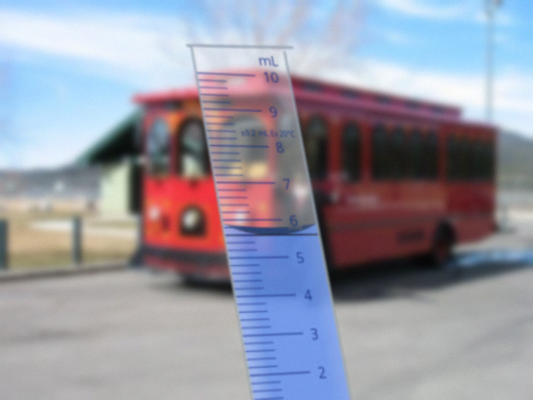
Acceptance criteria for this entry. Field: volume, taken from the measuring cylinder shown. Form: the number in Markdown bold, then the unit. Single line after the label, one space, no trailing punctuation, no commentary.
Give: **5.6** mL
